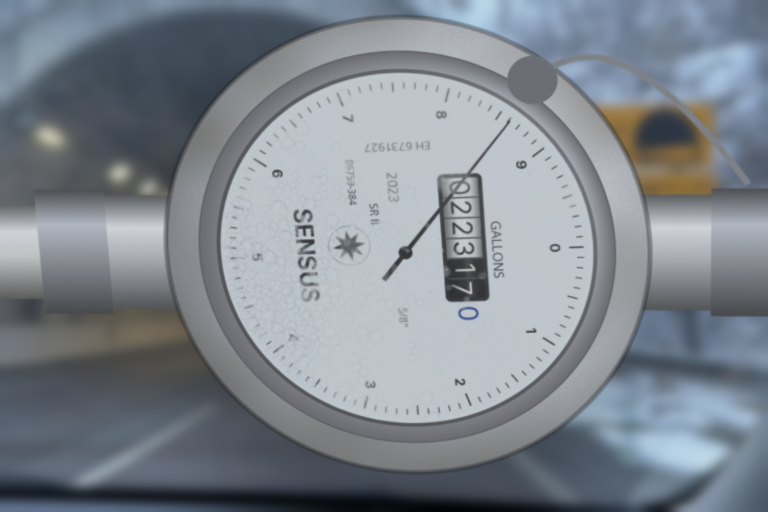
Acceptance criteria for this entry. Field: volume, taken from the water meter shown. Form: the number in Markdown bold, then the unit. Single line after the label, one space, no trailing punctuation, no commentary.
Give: **223168.6** gal
